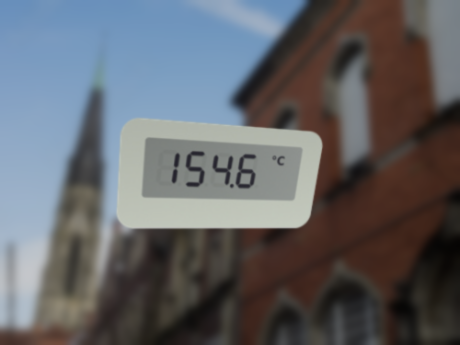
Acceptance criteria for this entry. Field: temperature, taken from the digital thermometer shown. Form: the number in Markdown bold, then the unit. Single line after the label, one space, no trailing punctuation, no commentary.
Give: **154.6** °C
